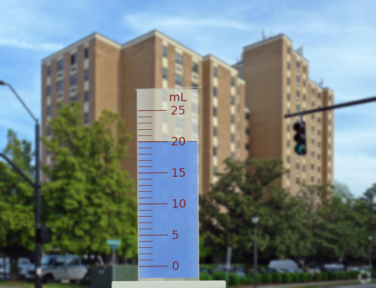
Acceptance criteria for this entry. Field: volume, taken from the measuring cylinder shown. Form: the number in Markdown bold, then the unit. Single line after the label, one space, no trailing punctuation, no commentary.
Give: **20** mL
